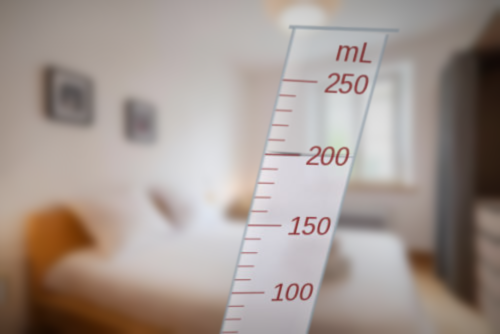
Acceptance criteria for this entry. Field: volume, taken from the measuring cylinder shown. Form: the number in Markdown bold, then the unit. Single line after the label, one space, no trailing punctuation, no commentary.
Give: **200** mL
